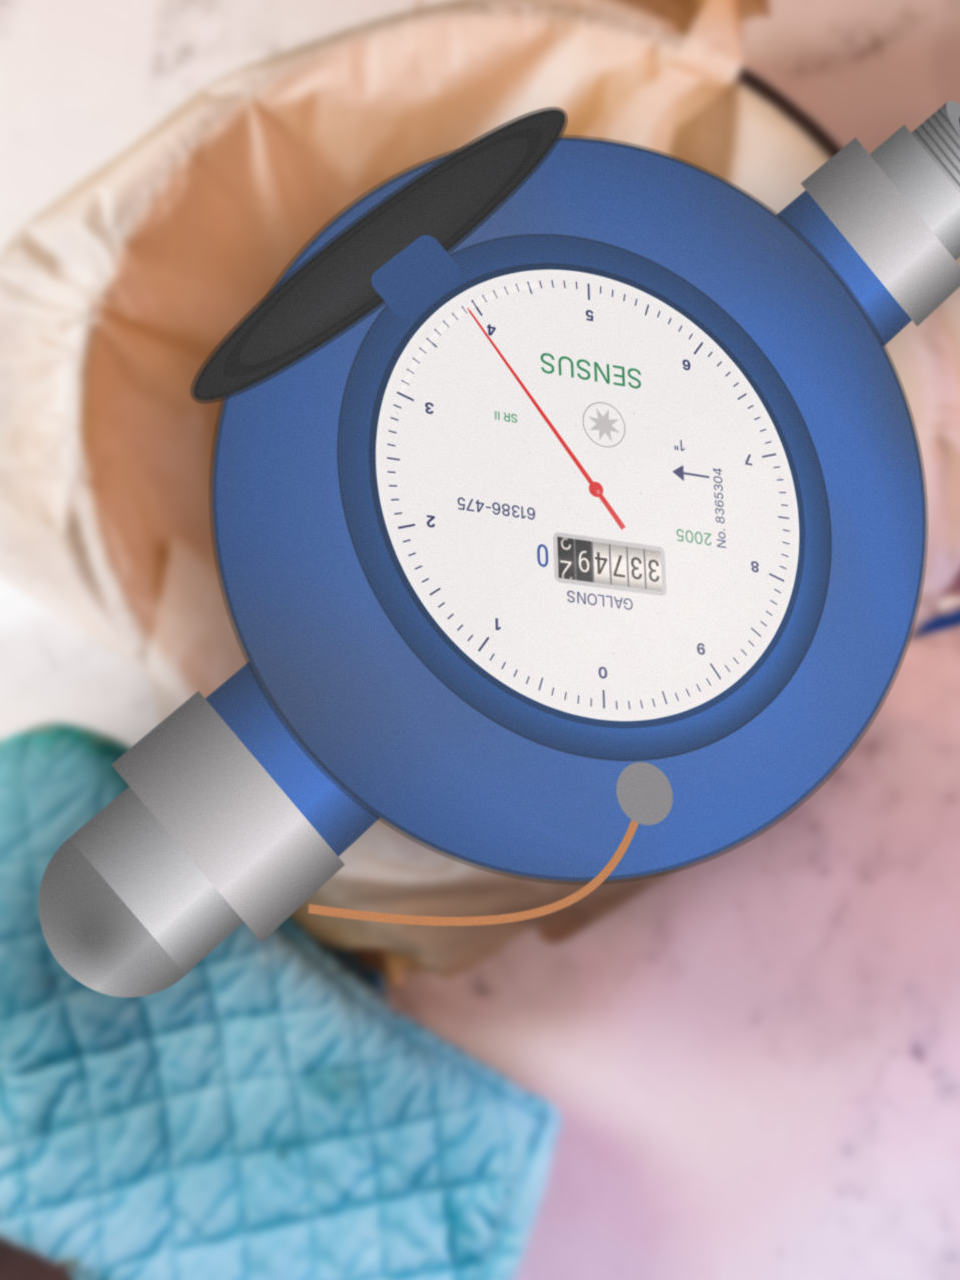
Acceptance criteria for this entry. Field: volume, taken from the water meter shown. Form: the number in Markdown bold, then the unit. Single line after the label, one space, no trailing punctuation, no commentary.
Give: **3374923.9** gal
